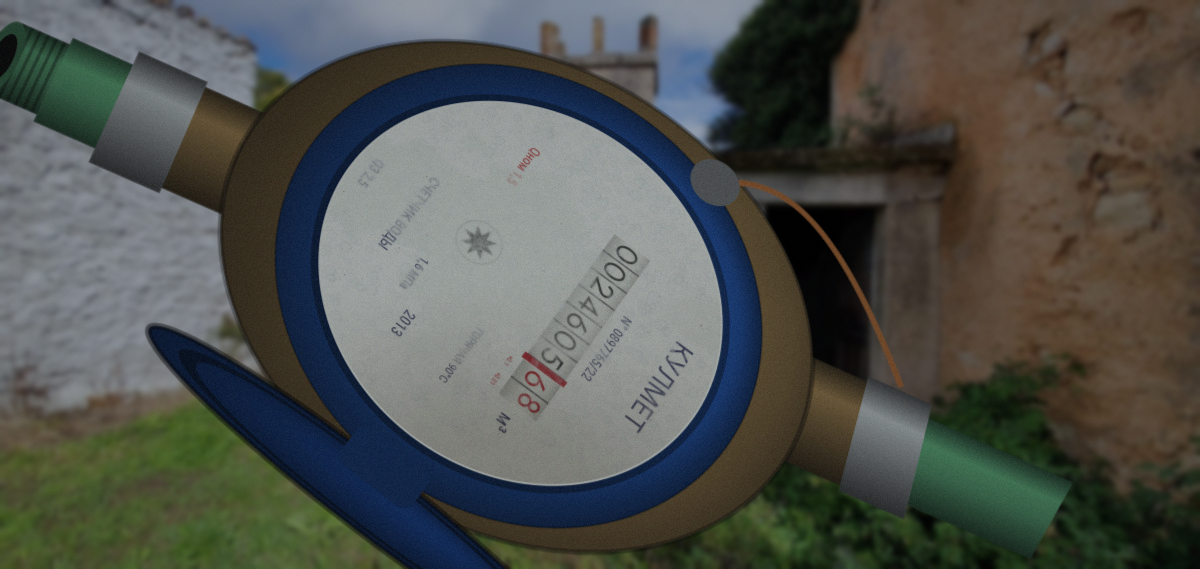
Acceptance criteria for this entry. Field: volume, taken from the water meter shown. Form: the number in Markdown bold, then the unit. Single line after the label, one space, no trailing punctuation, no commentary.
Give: **24605.68** m³
